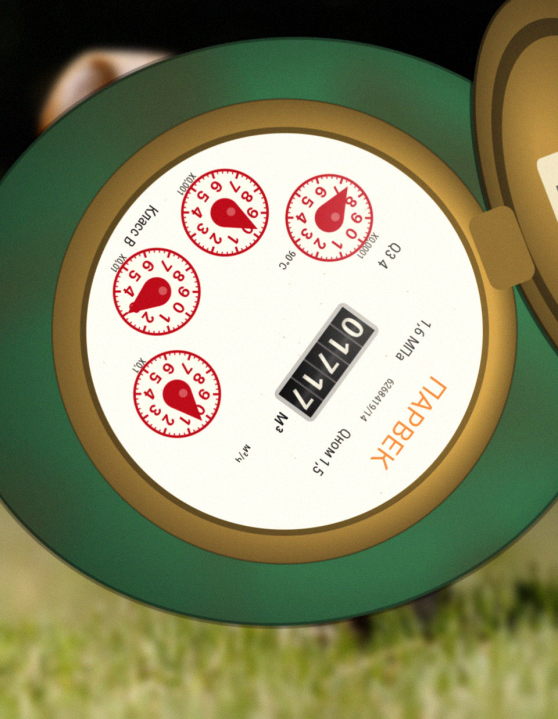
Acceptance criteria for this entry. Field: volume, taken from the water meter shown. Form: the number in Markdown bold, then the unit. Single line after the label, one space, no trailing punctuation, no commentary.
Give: **1717.0297** m³
